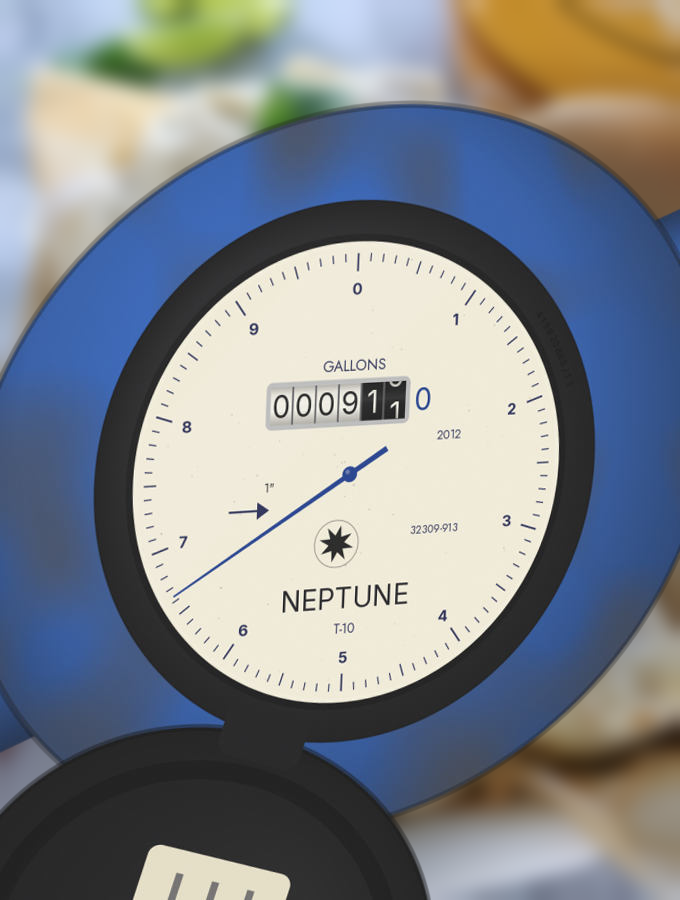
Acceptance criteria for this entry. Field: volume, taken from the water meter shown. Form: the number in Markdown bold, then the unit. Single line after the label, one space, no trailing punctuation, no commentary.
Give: **9106.6** gal
